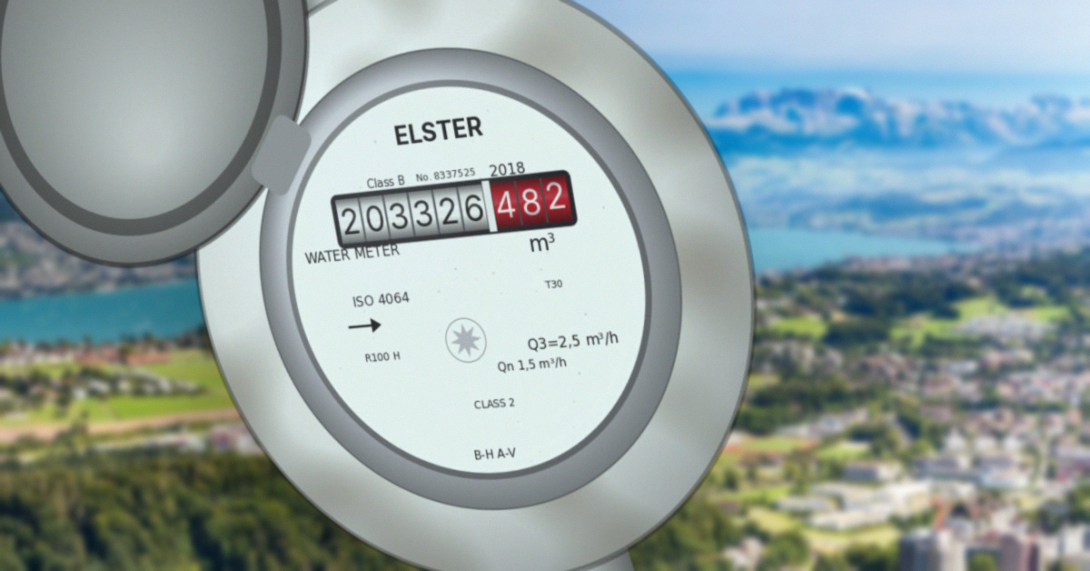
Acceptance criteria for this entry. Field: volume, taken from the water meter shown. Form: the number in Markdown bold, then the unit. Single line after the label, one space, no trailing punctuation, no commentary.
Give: **203326.482** m³
